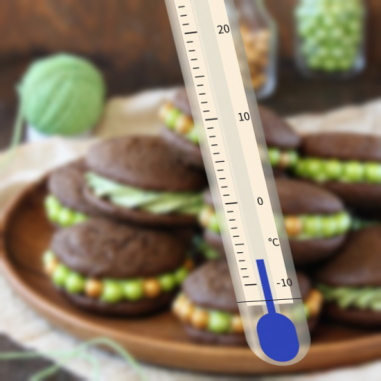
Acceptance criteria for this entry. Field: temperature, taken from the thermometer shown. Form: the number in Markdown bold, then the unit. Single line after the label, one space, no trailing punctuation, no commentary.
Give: **-7** °C
